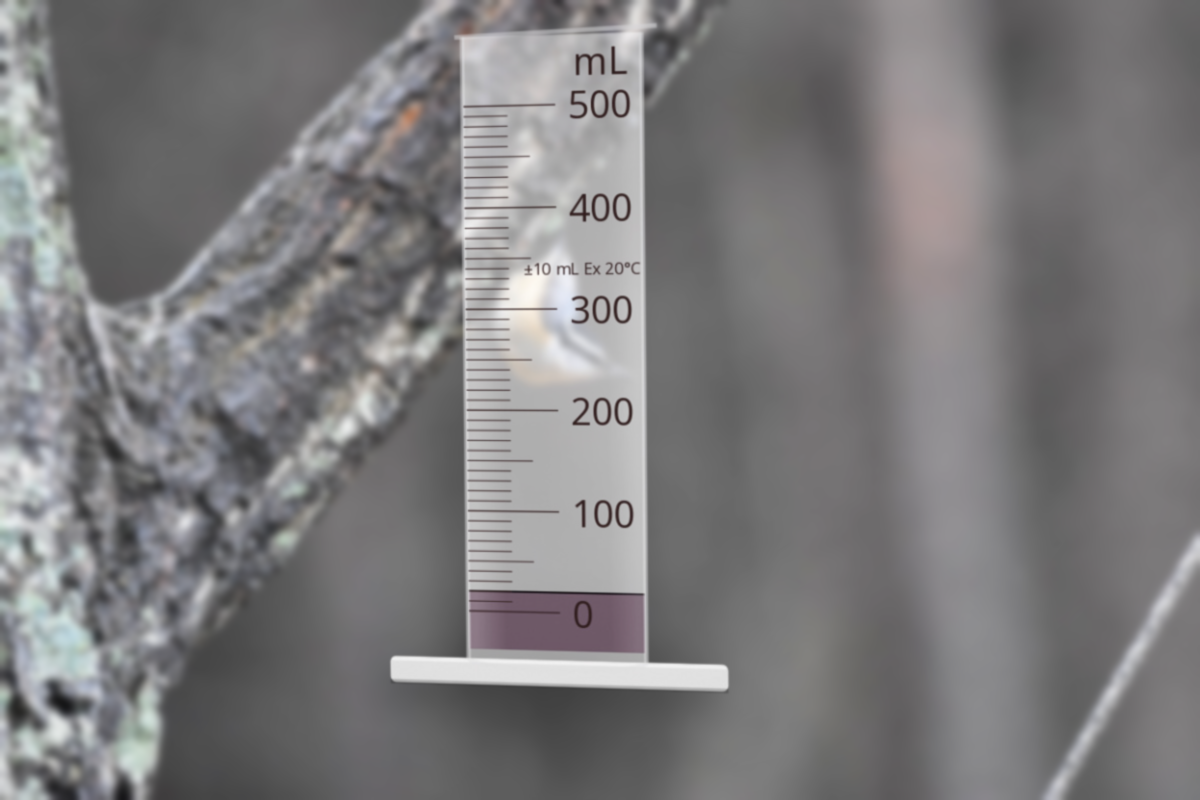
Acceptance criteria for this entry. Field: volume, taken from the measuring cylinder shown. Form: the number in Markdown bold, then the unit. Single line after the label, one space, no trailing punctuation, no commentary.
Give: **20** mL
